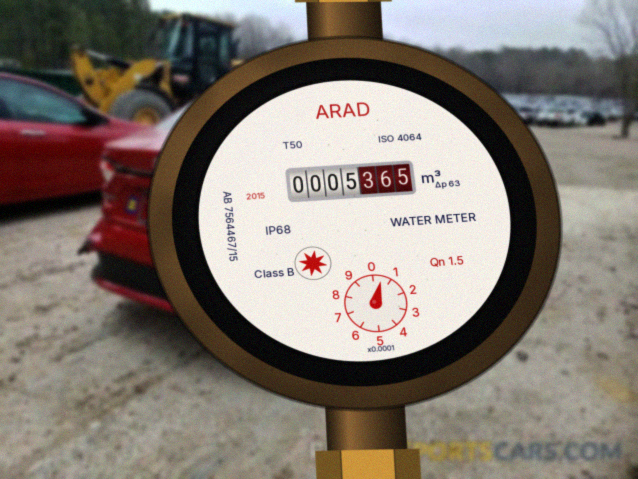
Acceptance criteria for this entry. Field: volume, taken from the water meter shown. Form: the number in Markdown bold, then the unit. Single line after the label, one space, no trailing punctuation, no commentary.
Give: **5.3650** m³
